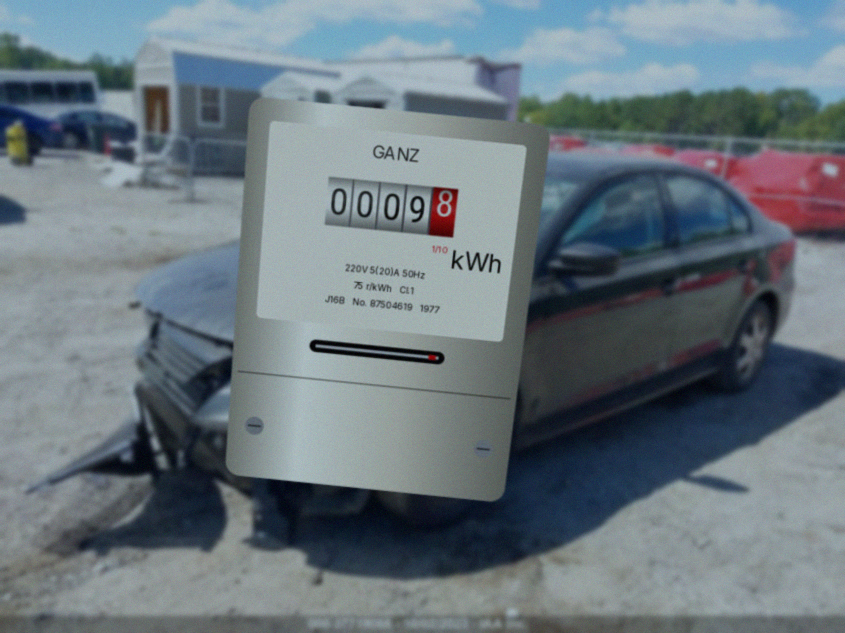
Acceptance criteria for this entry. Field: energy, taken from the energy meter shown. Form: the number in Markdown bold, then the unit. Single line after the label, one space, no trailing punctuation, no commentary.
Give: **9.8** kWh
